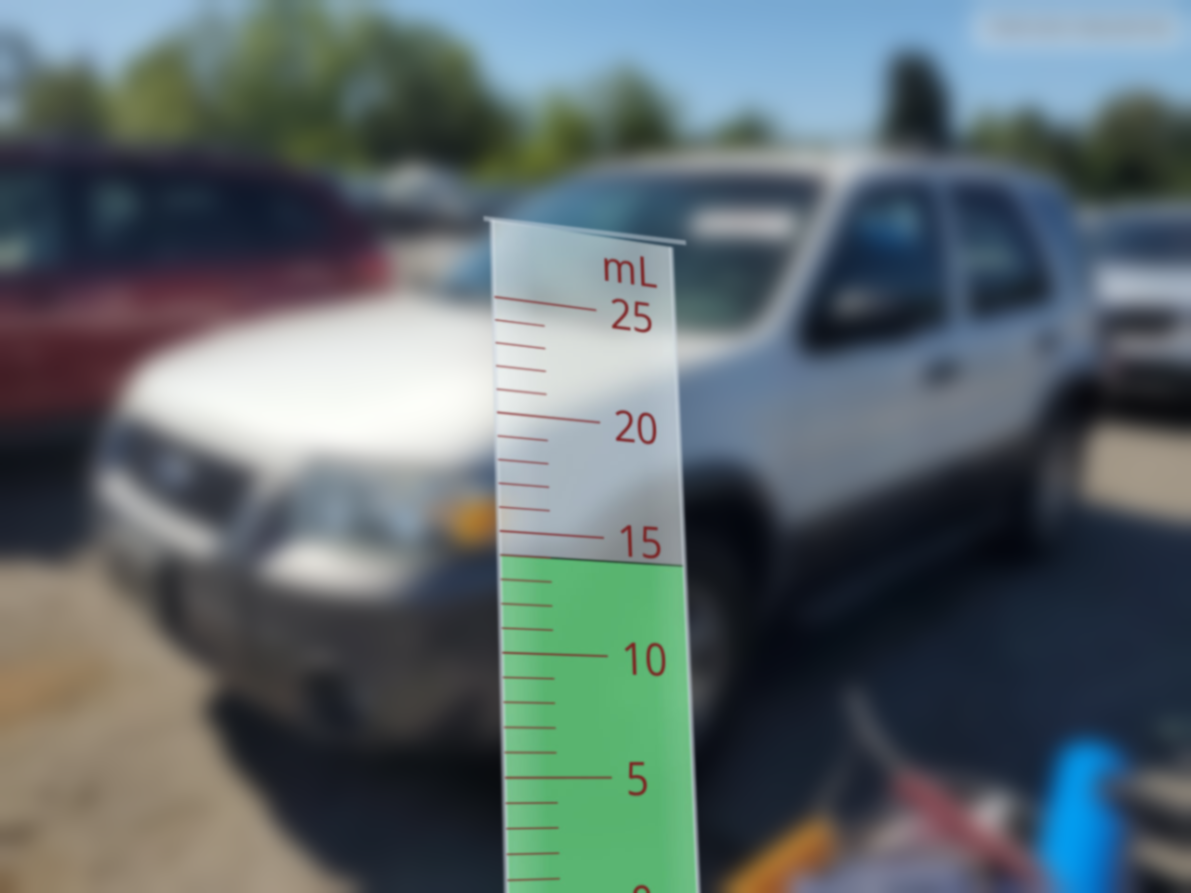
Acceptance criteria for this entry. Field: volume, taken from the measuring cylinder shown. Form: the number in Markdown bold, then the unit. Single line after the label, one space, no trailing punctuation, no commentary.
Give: **14** mL
